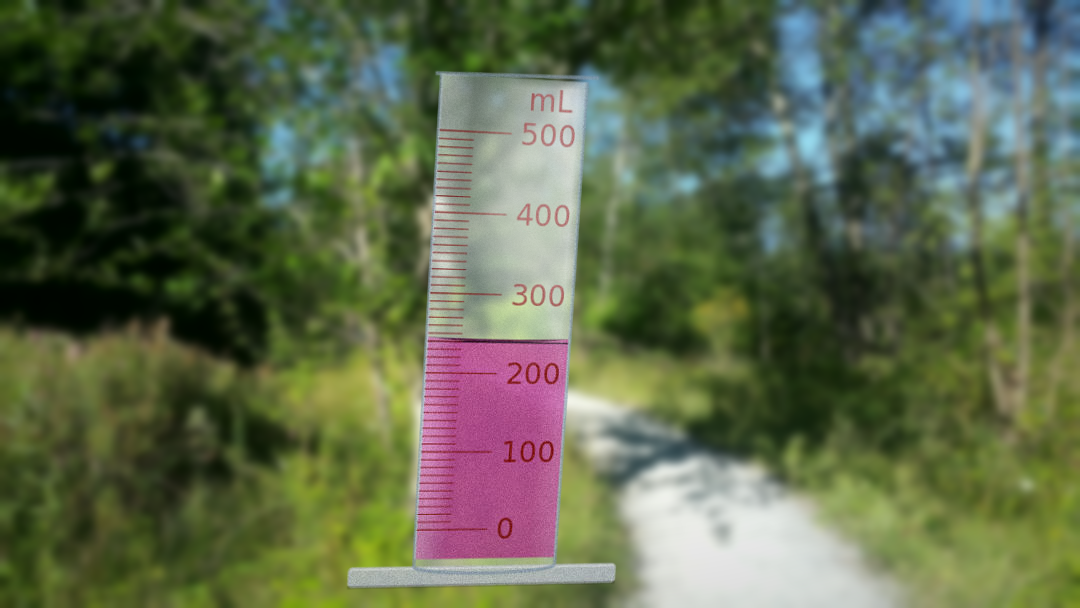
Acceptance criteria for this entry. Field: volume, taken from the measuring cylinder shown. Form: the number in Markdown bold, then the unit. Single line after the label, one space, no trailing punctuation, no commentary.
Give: **240** mL
